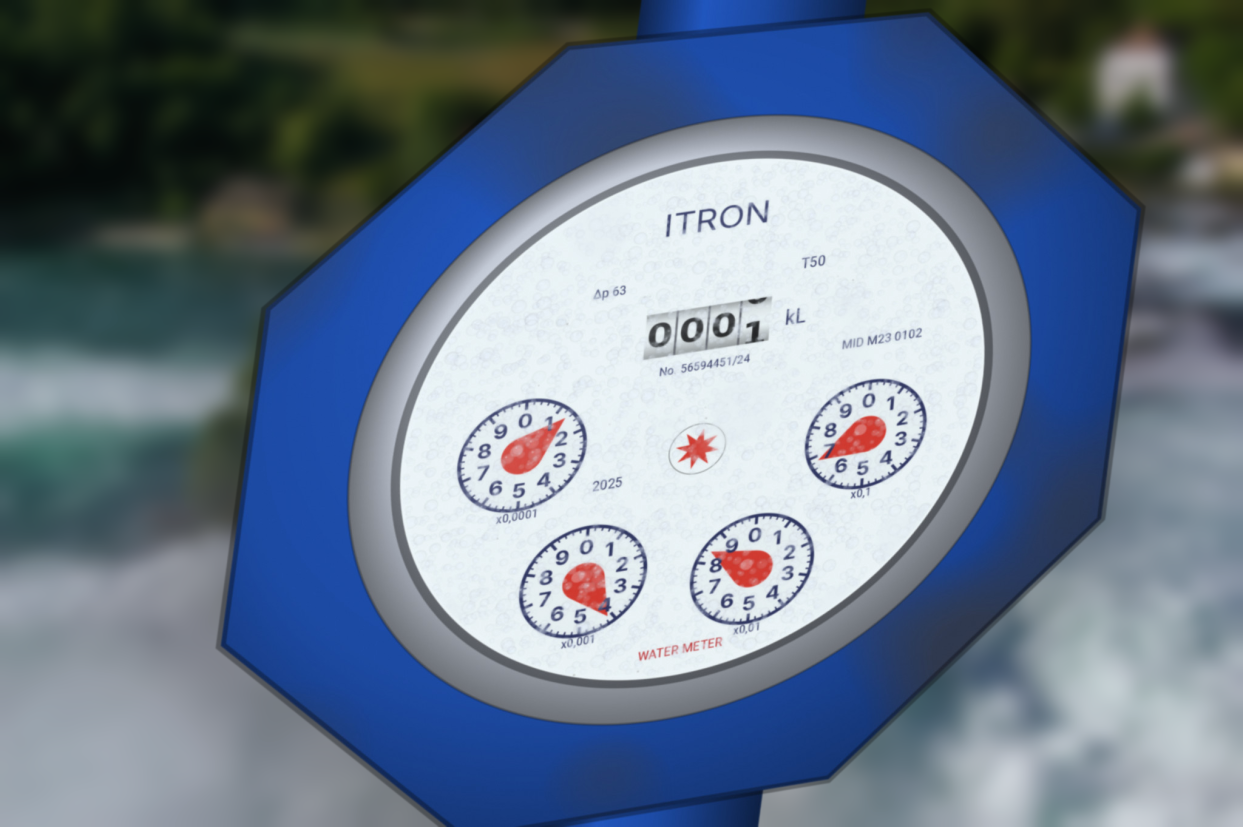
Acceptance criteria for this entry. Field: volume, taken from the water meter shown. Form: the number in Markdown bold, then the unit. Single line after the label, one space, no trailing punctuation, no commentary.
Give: **0.6841** kL
